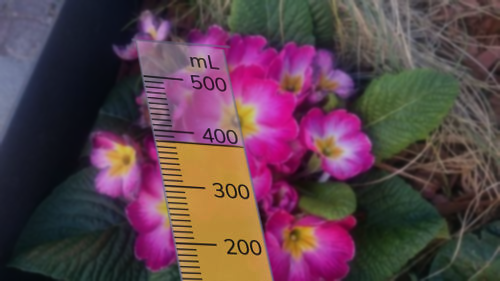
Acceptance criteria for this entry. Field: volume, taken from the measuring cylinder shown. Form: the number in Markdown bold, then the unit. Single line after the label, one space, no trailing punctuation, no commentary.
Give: **380** mL
